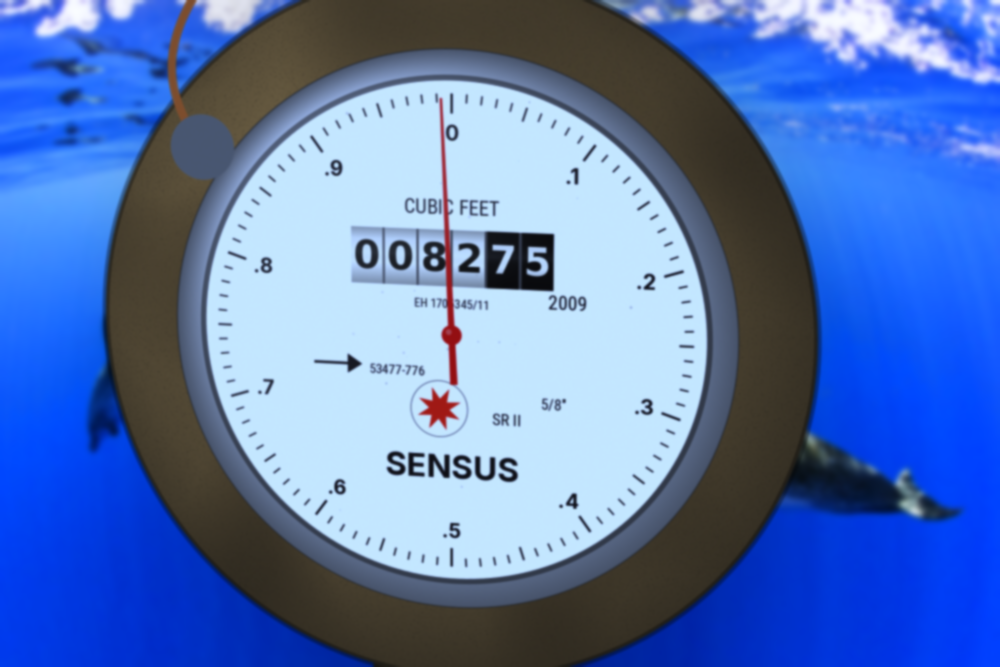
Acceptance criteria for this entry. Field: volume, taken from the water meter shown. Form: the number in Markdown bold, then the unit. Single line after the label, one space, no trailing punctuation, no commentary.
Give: **8274.99** ft³
